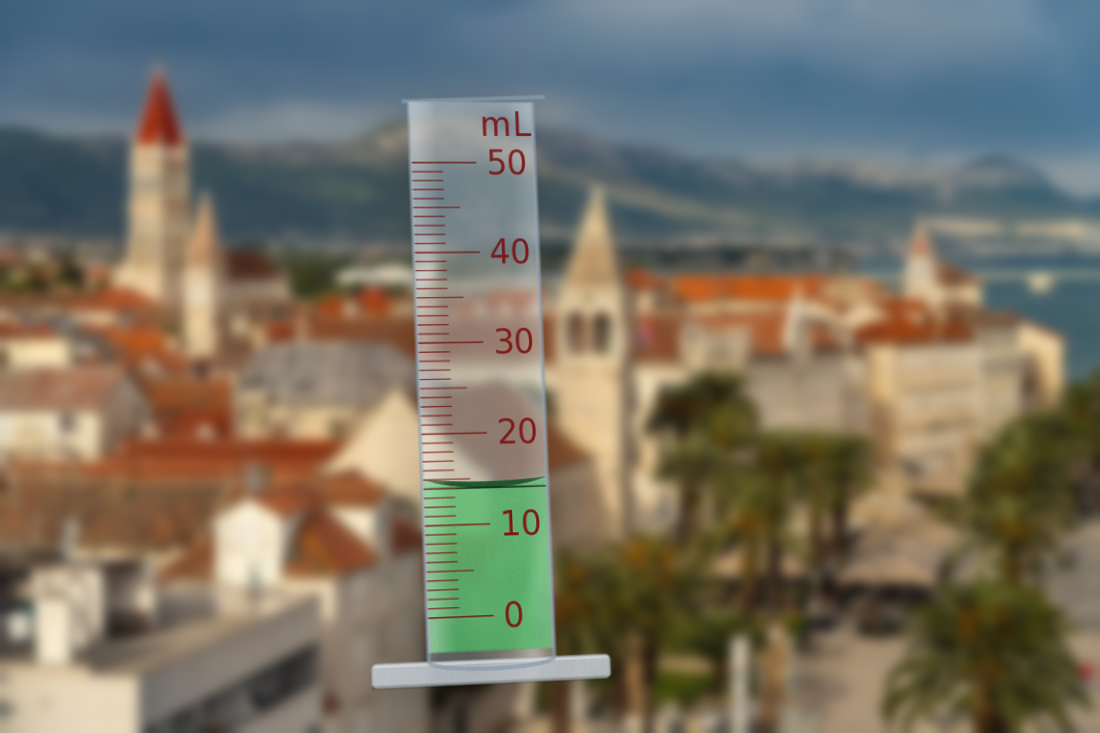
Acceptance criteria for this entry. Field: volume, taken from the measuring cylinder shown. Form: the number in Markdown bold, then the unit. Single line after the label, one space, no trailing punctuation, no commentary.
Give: **14** mL
